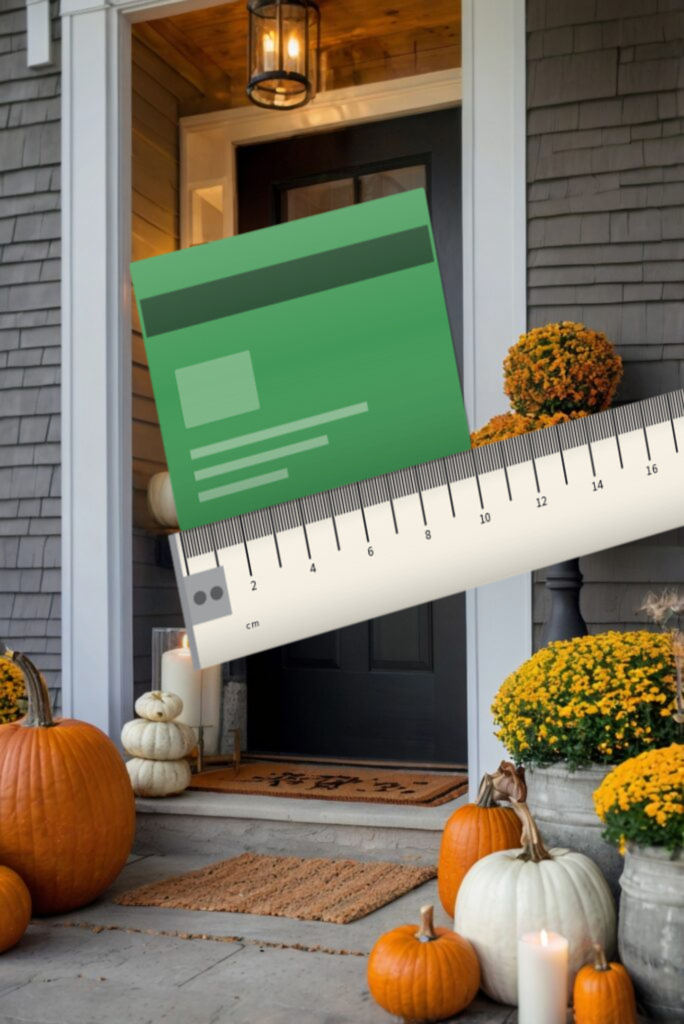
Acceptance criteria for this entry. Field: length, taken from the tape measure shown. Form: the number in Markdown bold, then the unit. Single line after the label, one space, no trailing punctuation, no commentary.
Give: **10** cm
